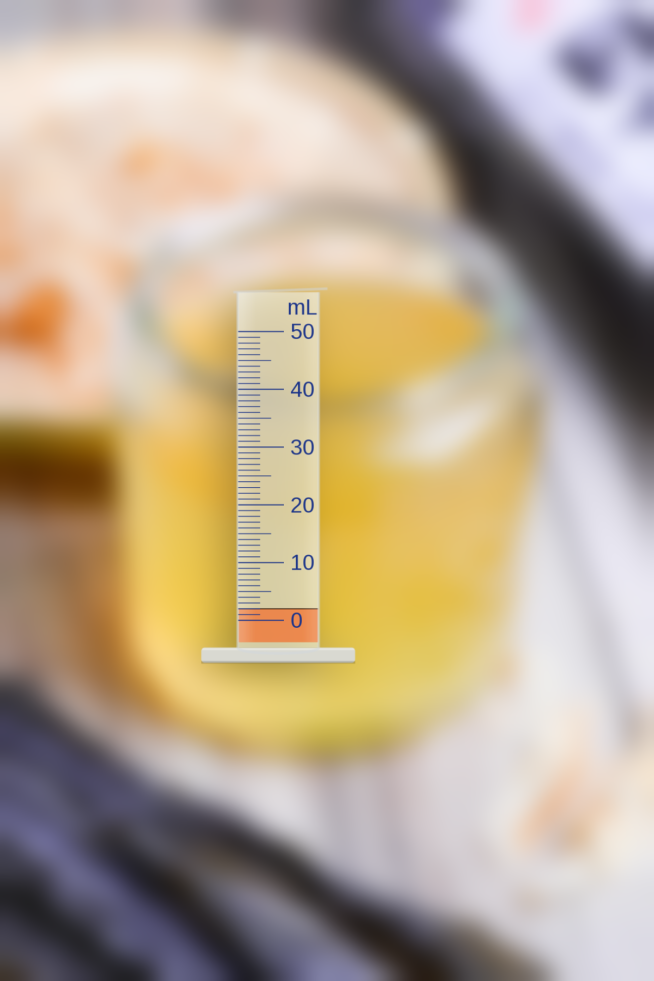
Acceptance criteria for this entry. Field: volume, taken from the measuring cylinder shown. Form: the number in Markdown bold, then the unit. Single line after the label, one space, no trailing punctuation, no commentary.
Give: **2** mL
